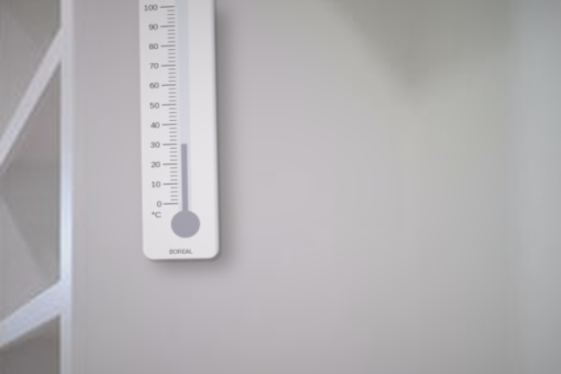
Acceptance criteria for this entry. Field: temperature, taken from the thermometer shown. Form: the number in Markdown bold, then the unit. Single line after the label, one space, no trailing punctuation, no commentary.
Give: **30** °C
